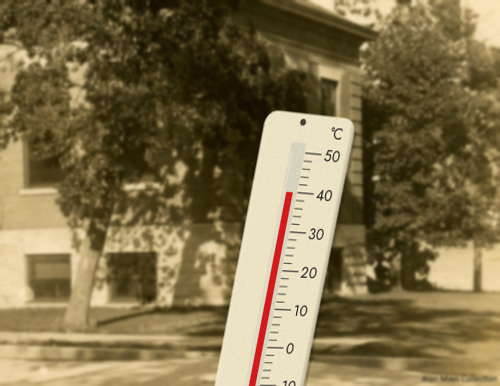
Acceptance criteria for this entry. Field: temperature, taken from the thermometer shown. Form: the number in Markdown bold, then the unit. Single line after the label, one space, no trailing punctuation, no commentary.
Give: **40** °C
